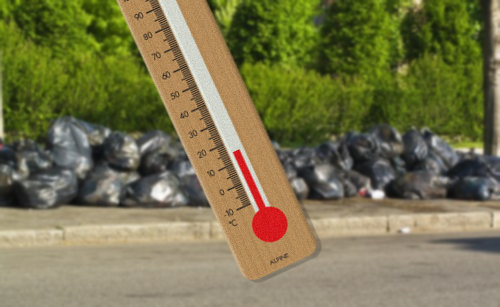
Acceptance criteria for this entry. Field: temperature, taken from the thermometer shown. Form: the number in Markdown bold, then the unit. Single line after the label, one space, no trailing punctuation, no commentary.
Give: **15** °C
